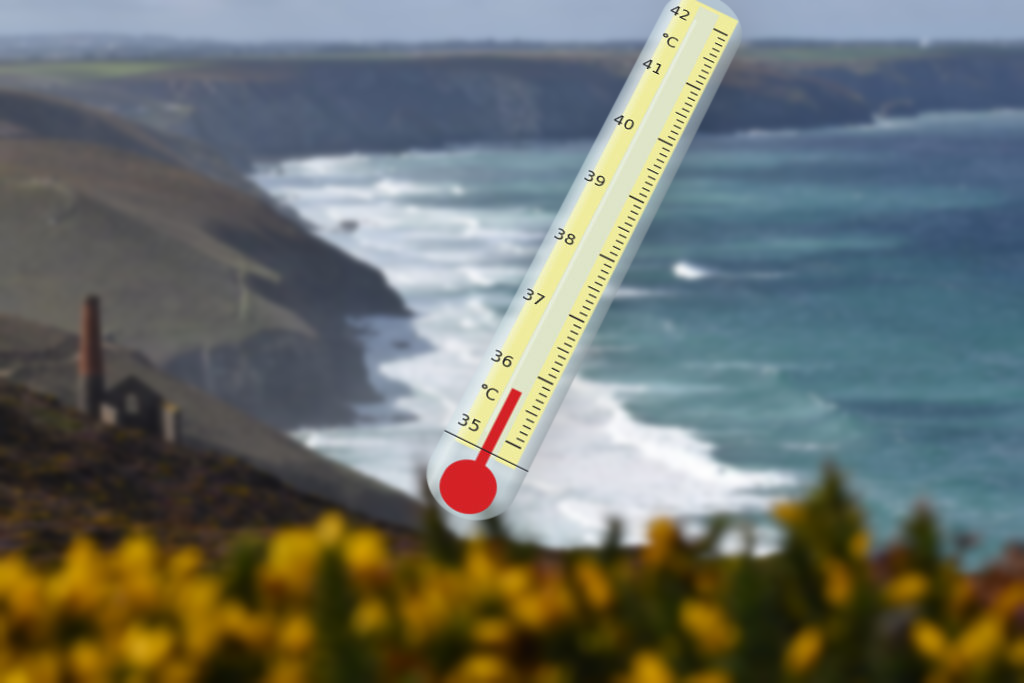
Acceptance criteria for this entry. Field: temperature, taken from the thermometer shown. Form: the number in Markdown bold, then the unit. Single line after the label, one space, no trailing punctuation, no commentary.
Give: **35.7** °C
